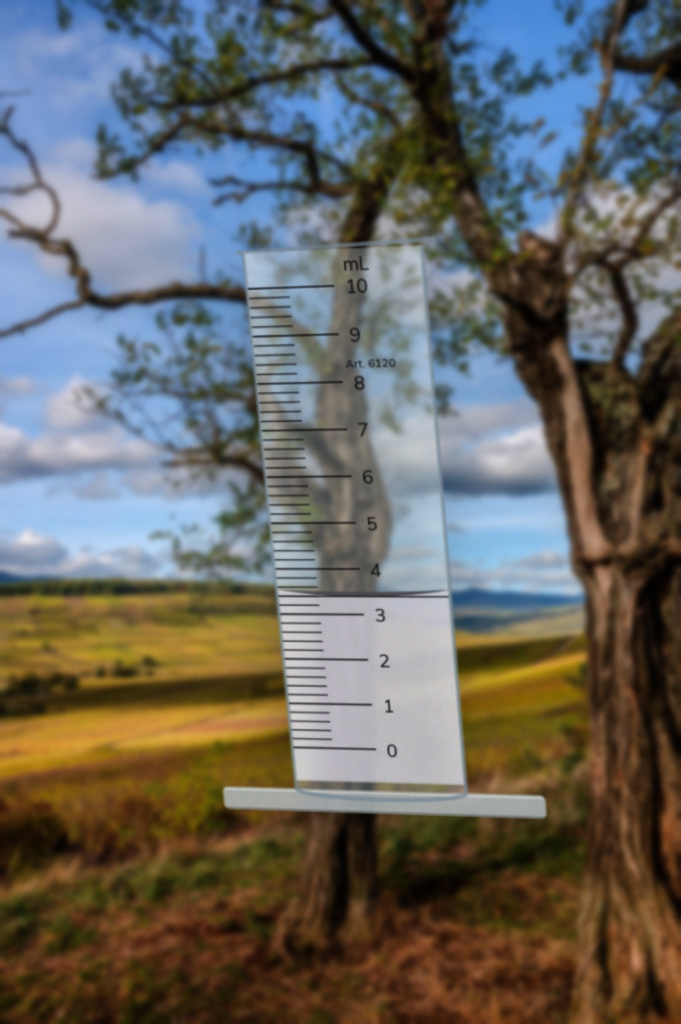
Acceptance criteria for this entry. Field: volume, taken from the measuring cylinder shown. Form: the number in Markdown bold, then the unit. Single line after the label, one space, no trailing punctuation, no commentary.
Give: **3.4** mL
